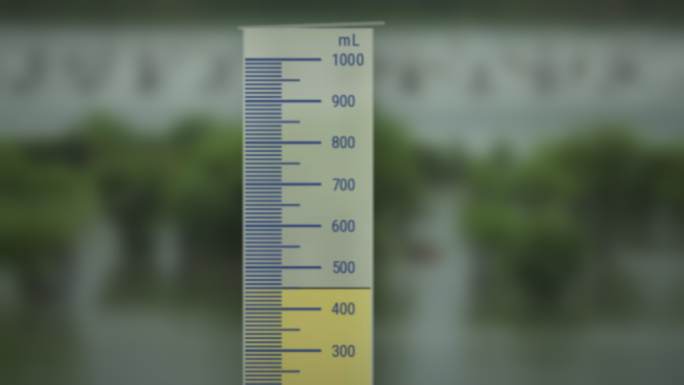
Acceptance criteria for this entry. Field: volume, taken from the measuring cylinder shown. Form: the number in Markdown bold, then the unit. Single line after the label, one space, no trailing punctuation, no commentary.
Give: **450** mL
